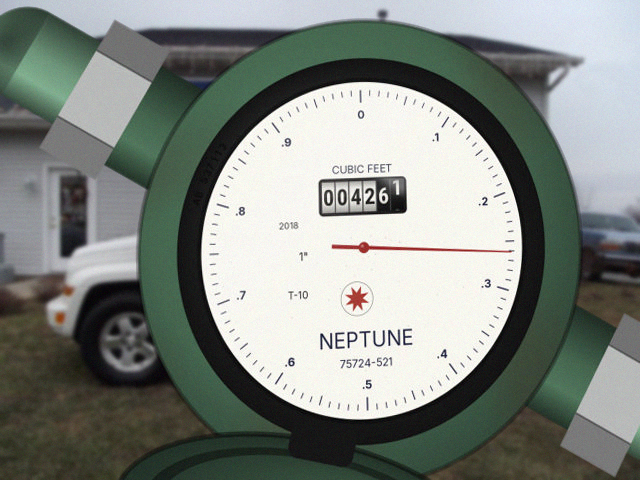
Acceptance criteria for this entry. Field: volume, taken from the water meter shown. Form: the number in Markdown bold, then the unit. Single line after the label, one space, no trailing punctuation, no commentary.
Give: **4261.26** ft³
